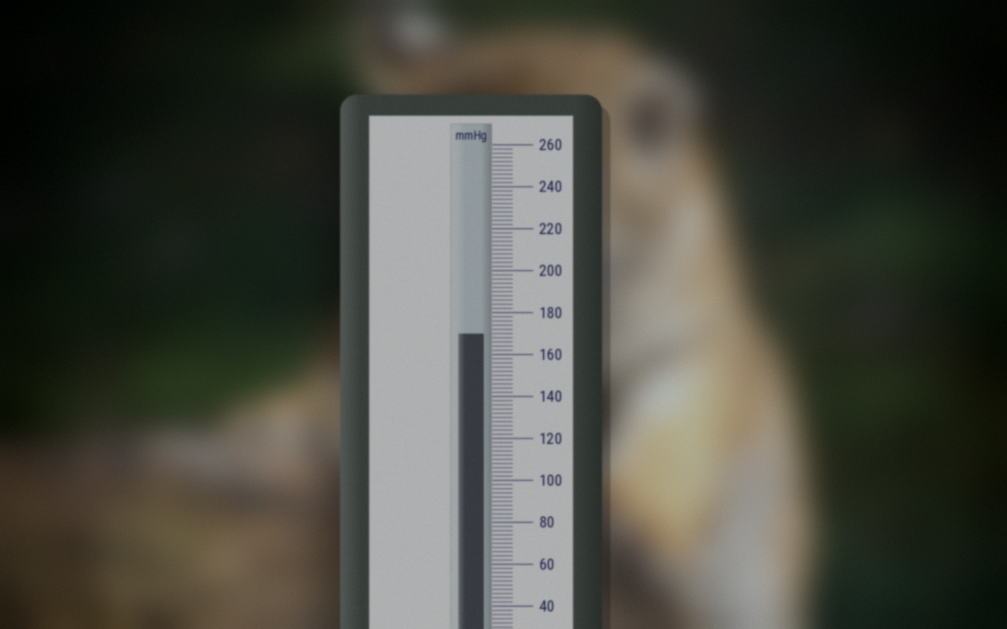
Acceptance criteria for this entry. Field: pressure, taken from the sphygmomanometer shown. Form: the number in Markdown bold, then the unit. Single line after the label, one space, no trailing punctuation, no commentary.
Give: **170** mmHg
